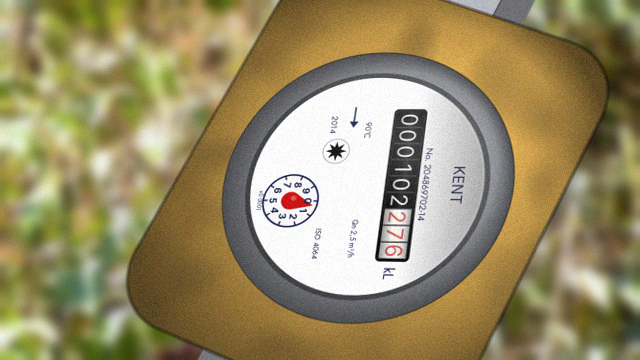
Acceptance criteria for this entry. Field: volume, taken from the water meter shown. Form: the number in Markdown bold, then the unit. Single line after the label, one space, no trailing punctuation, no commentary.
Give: **102.2760** kL
